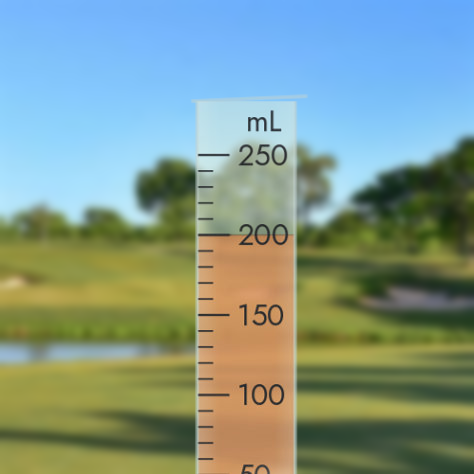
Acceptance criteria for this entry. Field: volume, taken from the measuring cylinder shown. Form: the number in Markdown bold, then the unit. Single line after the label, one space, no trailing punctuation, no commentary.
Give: **200** mL
